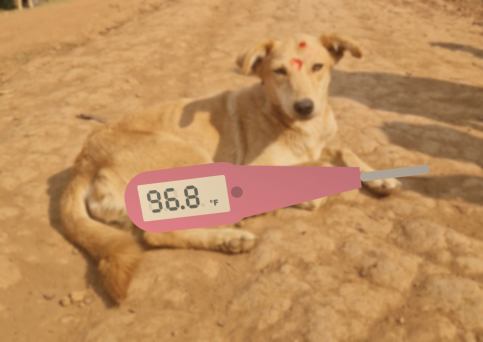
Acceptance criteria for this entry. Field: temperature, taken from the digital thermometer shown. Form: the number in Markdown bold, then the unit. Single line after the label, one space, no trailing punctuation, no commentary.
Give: **96.8** °F
